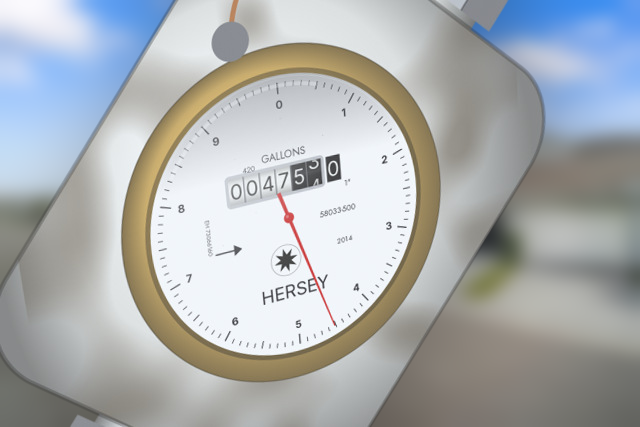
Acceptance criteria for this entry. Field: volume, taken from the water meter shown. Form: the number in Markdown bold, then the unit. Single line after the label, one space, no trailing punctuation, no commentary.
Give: **47534.5** gal
